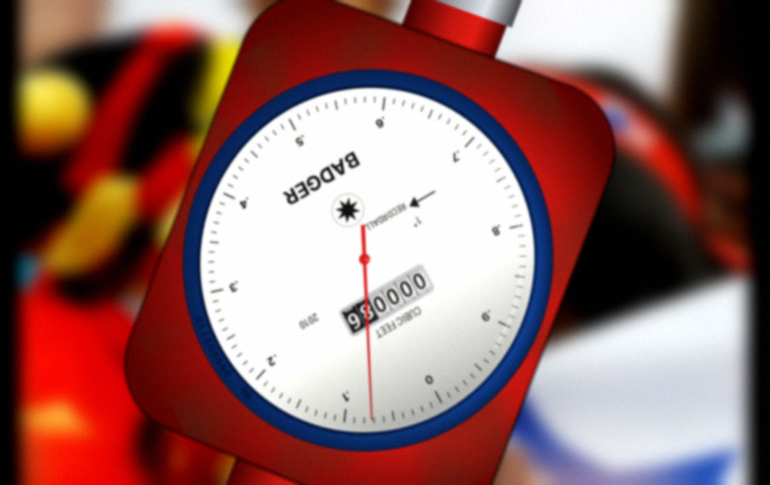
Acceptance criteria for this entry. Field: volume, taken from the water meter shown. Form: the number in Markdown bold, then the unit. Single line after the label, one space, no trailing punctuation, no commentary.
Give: **86.07** ft³
